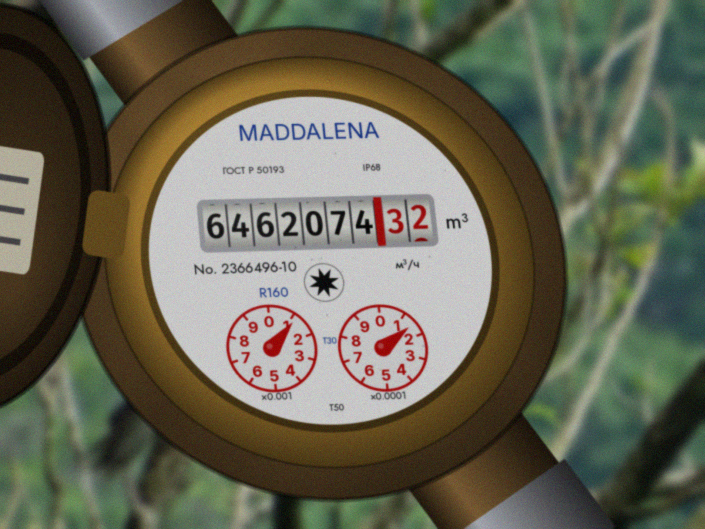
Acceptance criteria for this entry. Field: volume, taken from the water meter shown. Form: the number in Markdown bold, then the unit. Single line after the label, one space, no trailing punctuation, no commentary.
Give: **6462074.3211** m³
